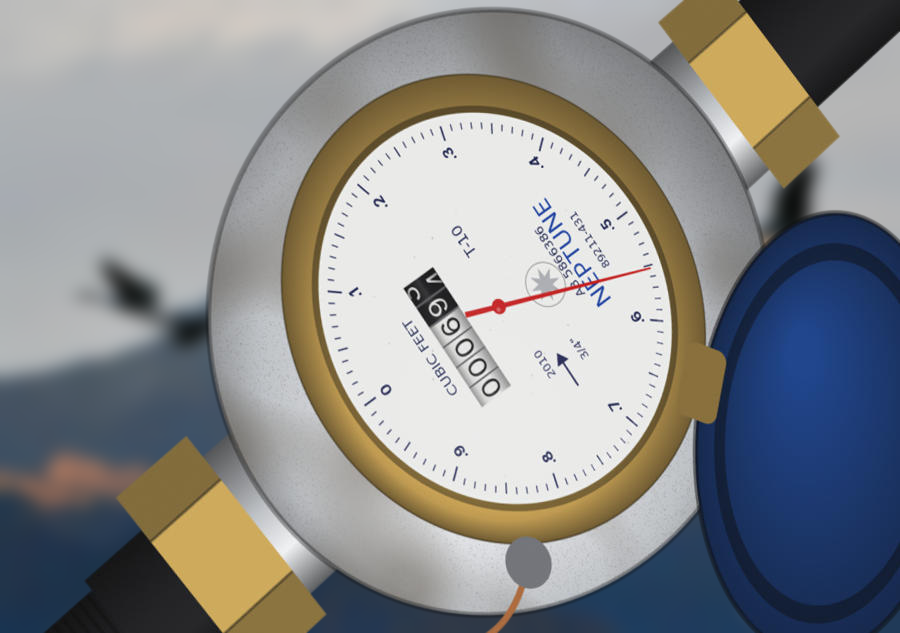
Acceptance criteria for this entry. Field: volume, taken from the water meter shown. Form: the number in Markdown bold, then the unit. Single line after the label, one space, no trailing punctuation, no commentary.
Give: **693.55** ft³
